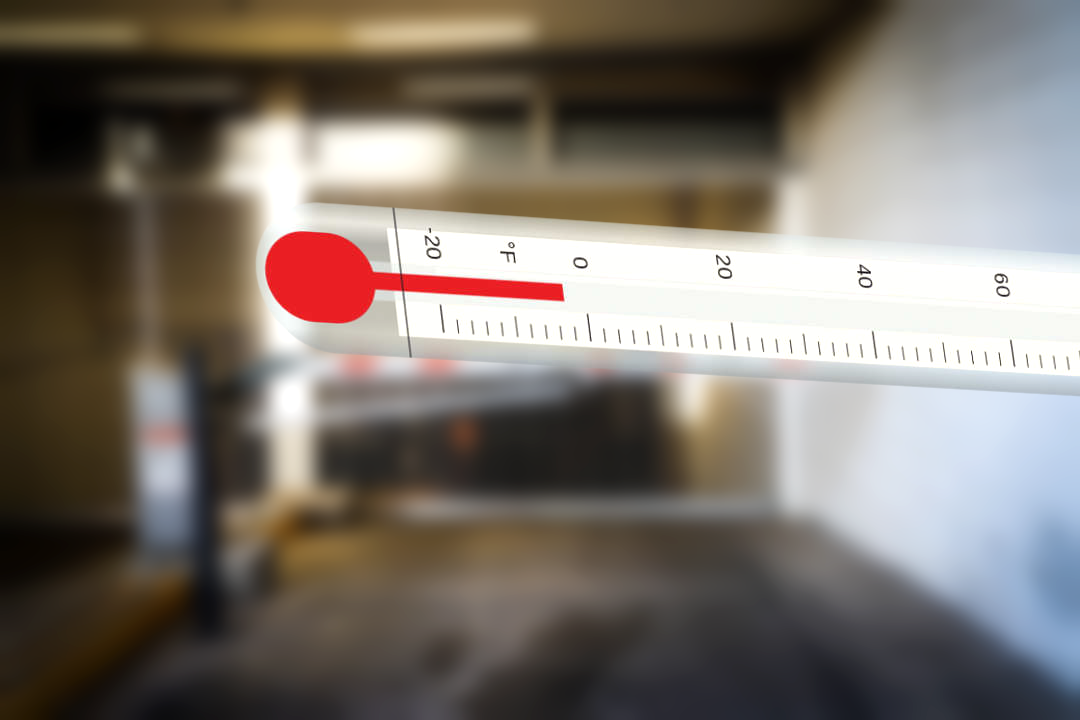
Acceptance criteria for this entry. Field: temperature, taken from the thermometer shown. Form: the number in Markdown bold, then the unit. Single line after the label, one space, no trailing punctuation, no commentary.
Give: **-3** °F
